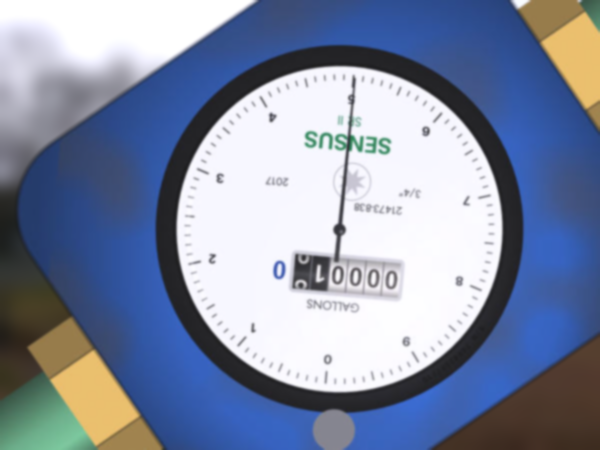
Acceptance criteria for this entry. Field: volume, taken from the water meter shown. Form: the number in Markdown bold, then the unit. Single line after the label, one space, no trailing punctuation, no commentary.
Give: **185.0** gal
